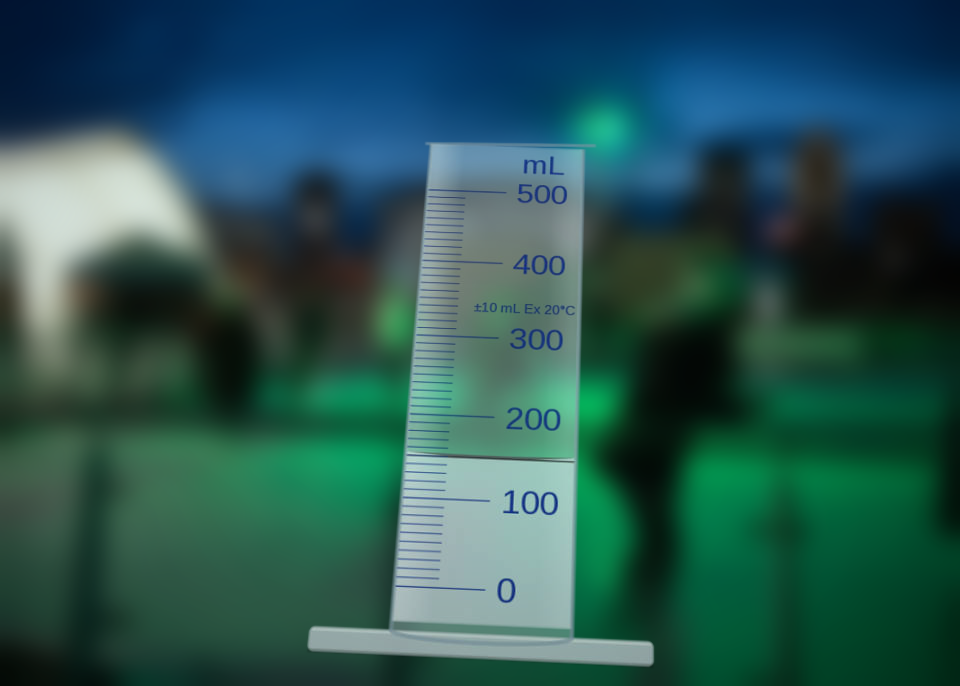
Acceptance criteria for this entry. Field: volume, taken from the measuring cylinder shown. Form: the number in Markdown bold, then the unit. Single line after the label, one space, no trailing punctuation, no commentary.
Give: **150** mL
